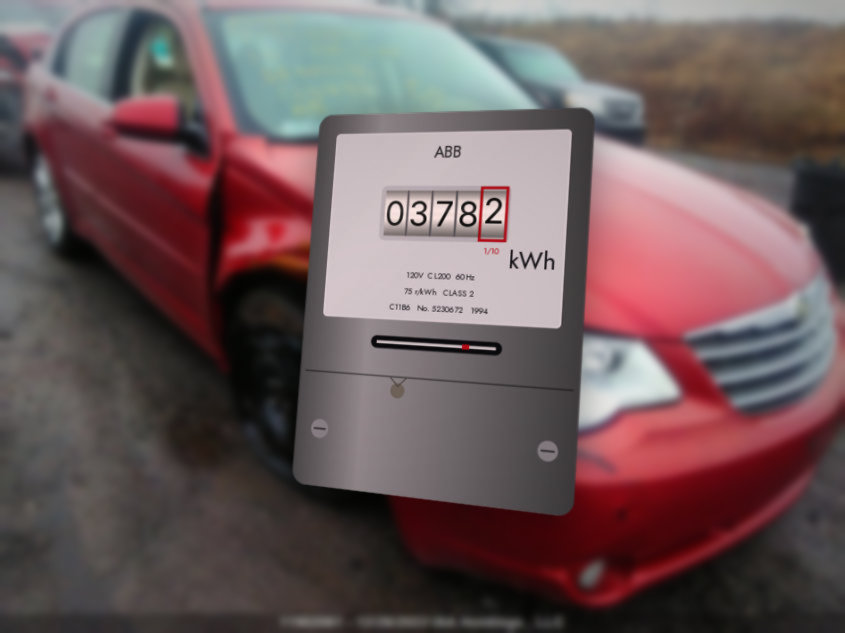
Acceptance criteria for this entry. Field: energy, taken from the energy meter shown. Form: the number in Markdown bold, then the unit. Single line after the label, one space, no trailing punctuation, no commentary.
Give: **378.2** kWh
